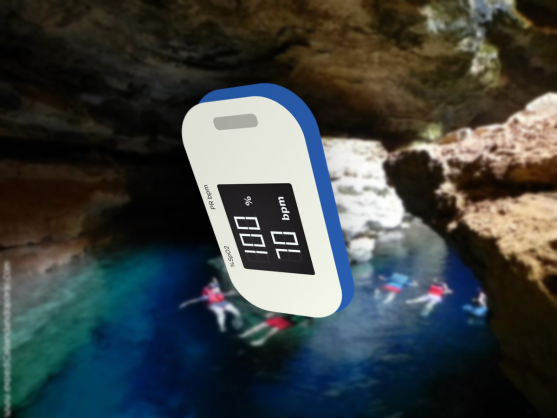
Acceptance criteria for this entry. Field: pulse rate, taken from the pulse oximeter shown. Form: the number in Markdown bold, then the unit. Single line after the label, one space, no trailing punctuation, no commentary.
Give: **70** bpm
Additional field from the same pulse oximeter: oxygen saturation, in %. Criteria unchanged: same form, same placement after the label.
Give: **100** %
